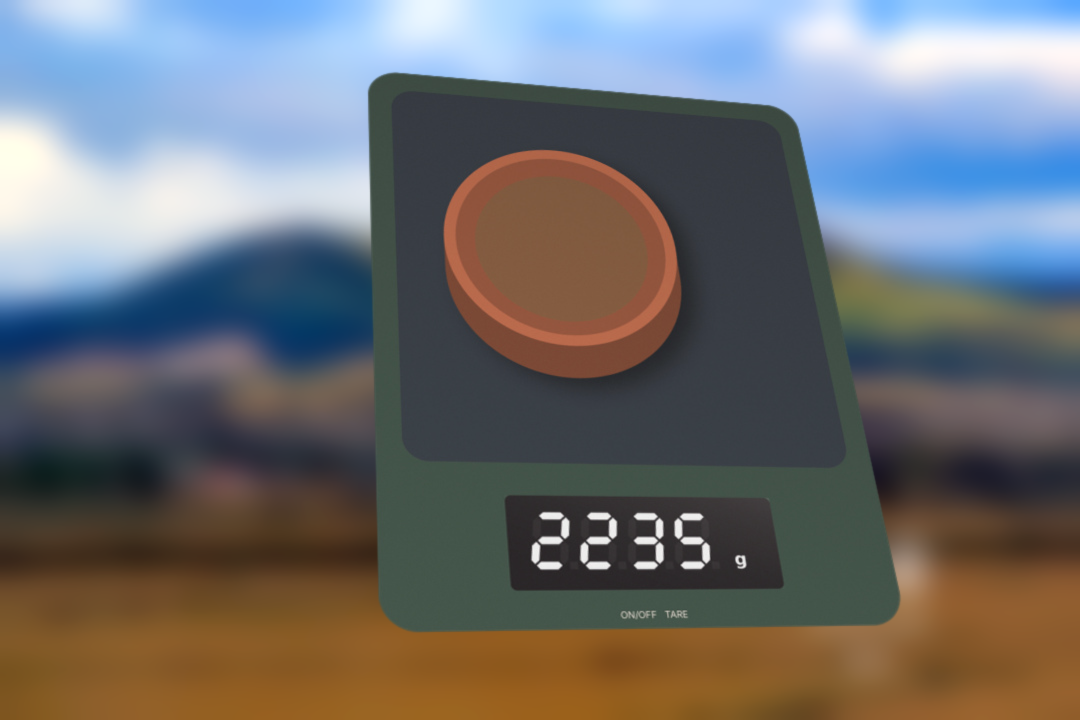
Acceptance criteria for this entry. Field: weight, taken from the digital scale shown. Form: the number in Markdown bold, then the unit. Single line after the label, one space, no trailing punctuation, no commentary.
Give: **2235** g
